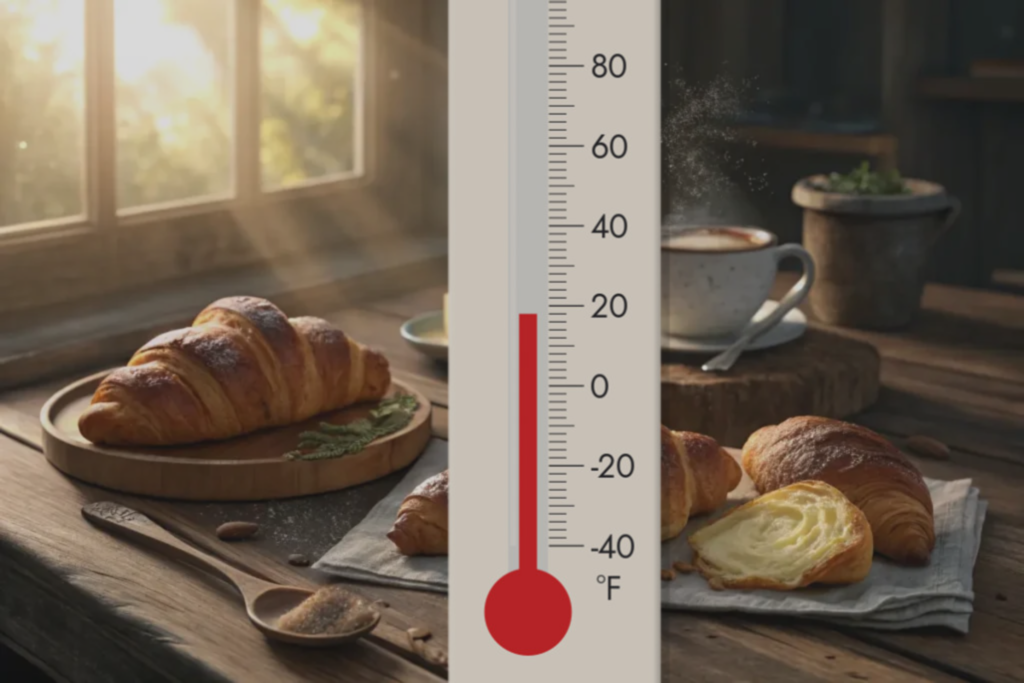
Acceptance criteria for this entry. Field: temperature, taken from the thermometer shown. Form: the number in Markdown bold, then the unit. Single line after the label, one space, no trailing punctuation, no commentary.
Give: **18** °F
